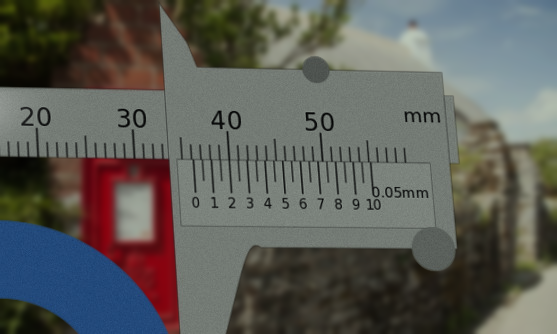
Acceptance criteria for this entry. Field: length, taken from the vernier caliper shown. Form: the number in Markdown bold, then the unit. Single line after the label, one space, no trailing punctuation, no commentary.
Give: **36.2** mm
